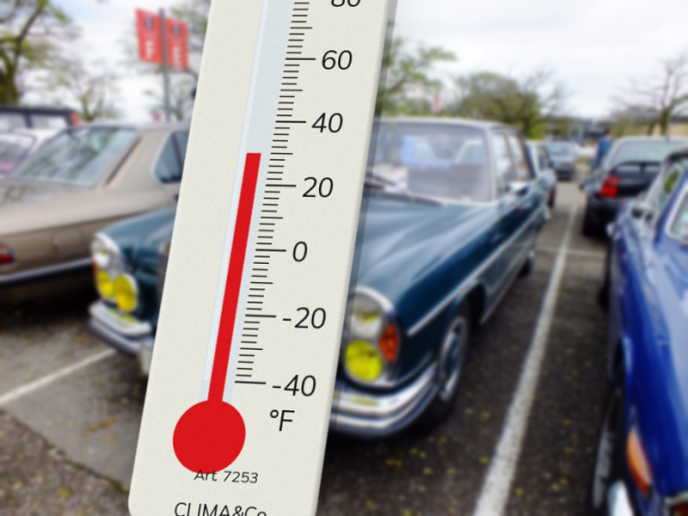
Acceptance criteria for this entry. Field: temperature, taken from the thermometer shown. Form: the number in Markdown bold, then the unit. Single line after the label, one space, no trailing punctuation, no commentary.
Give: **30** °F
